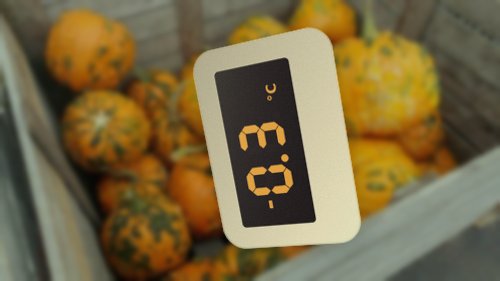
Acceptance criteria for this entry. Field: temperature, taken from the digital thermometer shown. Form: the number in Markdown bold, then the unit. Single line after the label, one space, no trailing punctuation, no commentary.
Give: **-0.3** °C
